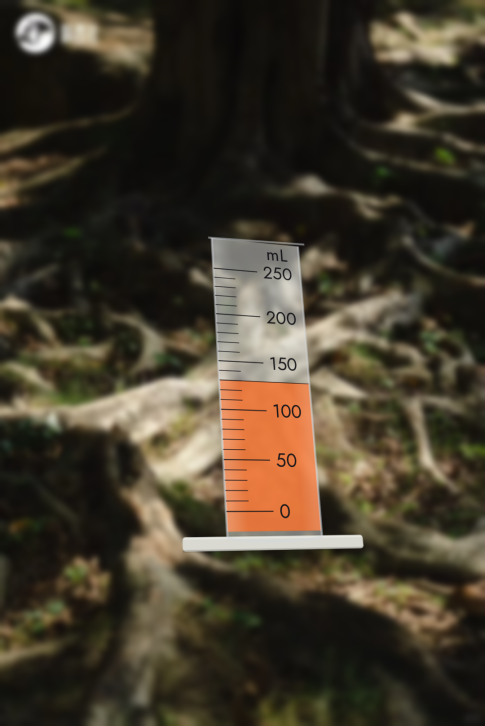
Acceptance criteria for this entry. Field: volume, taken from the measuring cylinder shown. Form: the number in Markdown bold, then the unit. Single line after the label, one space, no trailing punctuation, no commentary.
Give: **130** mL
